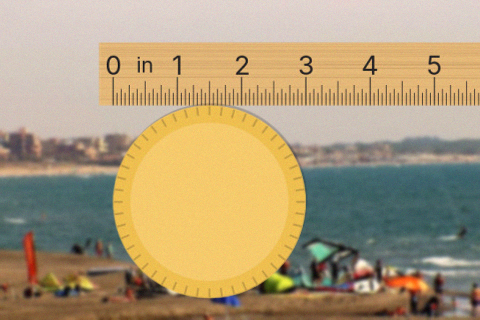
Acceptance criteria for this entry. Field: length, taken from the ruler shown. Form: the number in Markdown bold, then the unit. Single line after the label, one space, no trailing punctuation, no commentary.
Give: **3** in
